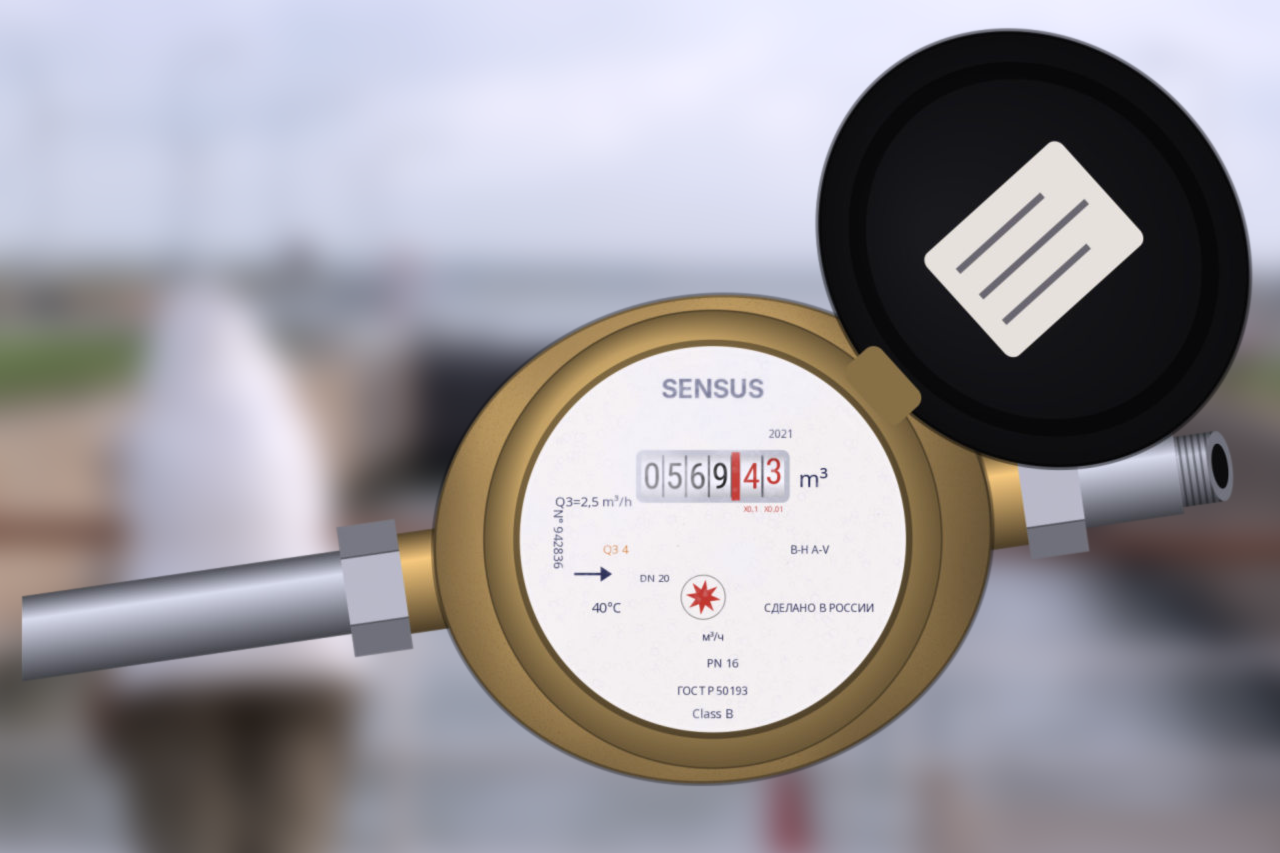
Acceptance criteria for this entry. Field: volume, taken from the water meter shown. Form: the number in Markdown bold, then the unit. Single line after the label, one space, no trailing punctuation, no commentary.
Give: **569.43** m³
